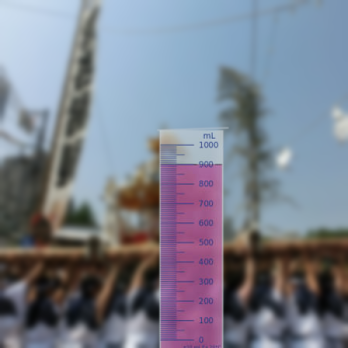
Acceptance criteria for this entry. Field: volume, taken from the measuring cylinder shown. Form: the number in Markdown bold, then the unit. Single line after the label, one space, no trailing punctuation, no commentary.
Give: **900** mL
